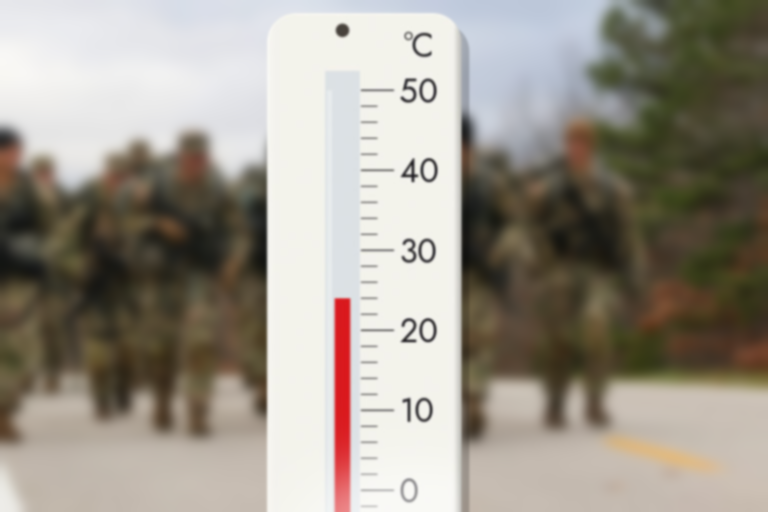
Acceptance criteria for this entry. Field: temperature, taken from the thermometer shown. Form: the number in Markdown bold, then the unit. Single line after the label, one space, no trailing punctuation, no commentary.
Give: **24** °C
